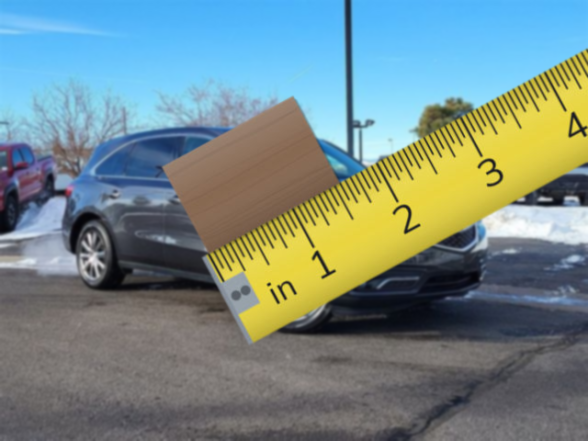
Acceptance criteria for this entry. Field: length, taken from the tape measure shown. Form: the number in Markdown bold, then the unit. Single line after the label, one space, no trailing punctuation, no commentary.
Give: **1.5625** in
